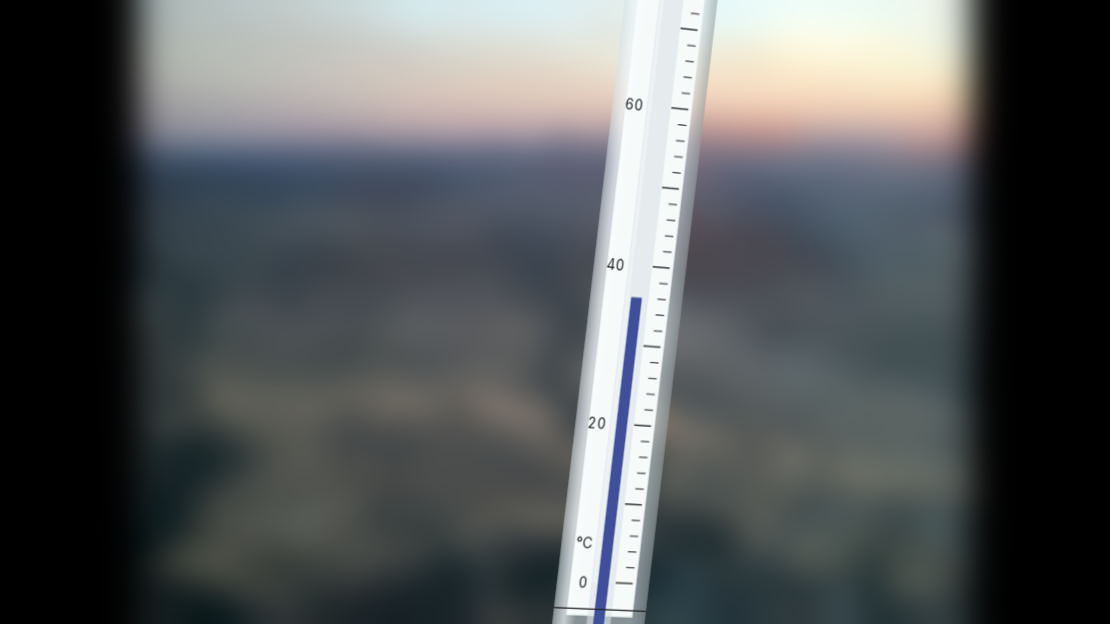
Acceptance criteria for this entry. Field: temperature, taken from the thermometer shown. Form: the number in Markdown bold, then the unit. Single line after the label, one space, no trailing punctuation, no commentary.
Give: **36** °C
